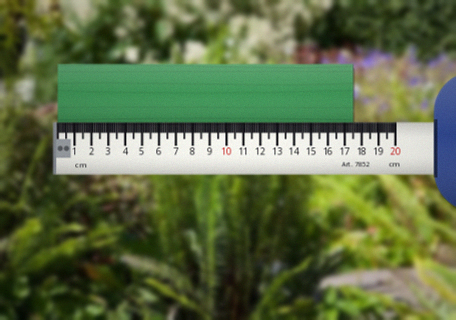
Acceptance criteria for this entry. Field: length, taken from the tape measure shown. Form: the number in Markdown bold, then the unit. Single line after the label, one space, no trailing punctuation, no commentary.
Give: **17.5** cm
